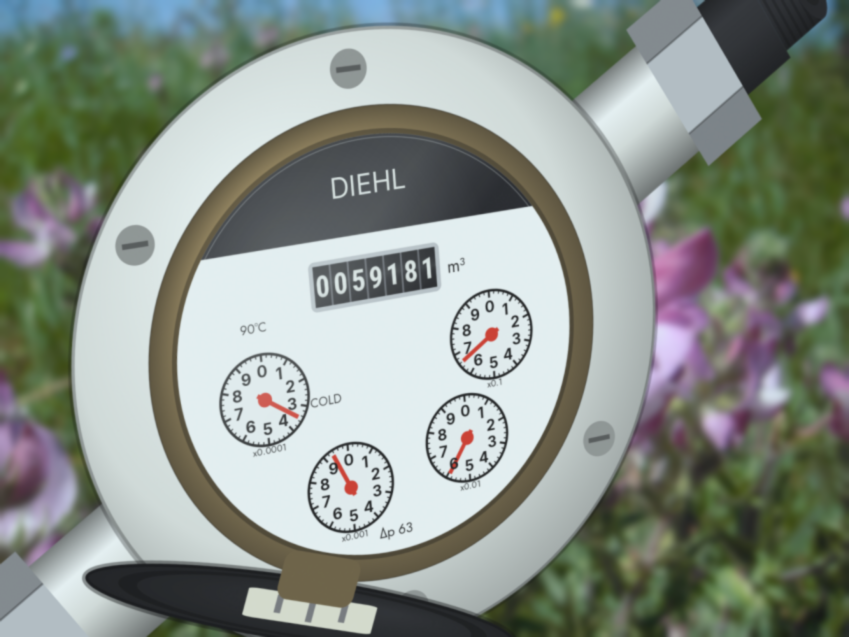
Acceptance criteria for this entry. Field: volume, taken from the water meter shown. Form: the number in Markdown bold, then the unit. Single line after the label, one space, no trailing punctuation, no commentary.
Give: **59181.6593** m³
